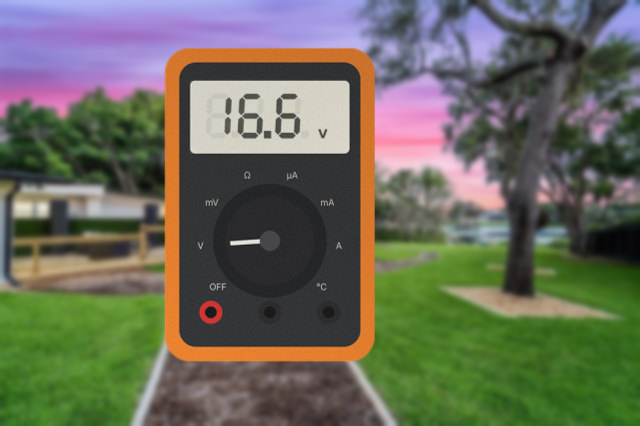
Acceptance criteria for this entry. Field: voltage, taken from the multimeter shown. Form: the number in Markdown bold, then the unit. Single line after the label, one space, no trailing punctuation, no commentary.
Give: **16.6** V
